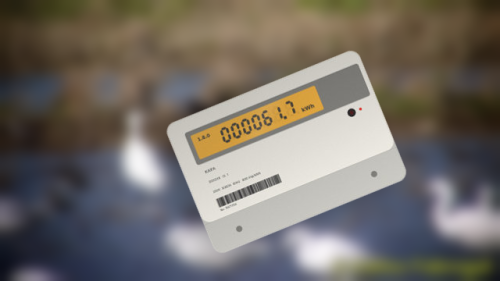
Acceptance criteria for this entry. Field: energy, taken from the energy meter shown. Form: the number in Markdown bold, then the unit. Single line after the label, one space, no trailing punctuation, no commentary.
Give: **61.7** kWh
